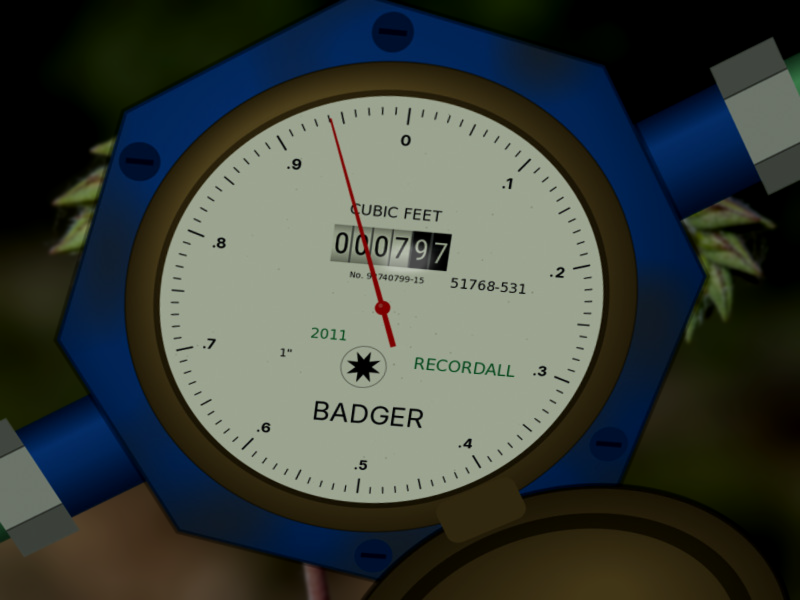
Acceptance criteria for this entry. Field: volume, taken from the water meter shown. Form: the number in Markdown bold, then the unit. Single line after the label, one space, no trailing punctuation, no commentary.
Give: **796.94** ft³
